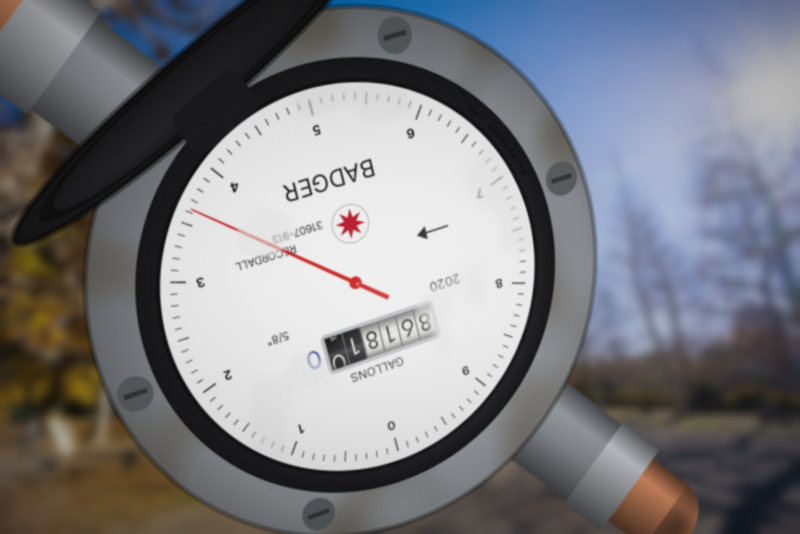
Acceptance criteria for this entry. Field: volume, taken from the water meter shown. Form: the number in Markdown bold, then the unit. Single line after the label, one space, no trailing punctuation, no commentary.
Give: **8618103.6** gal
